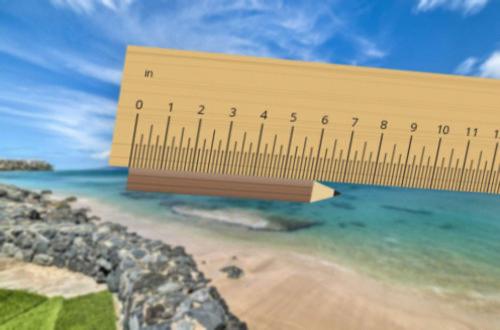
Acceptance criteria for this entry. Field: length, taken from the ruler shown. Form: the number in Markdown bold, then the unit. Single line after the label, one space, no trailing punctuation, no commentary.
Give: **7** in
